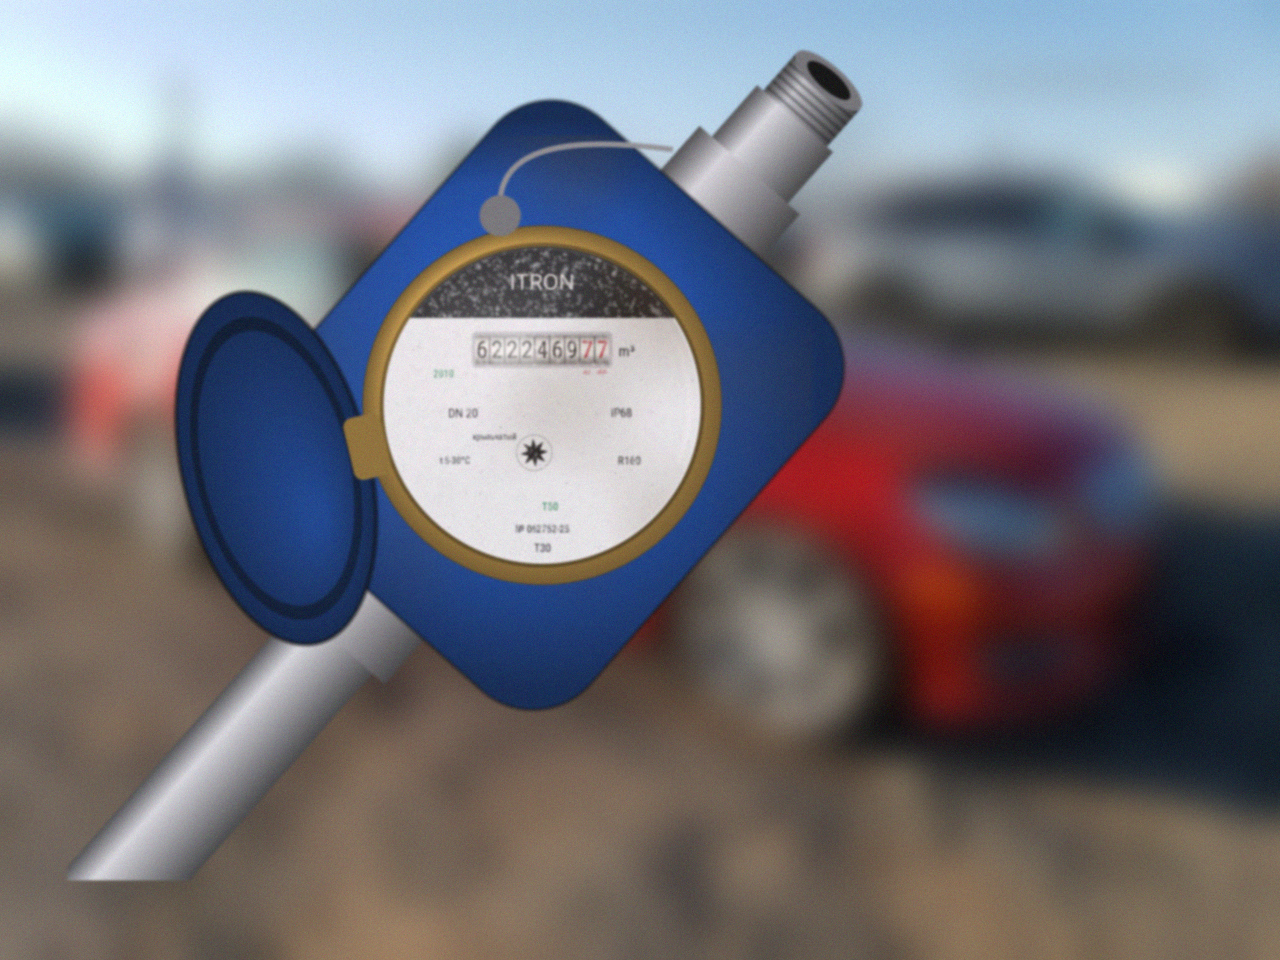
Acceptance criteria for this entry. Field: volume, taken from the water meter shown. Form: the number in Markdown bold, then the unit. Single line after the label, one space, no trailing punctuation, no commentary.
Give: **6222469.77** m³
